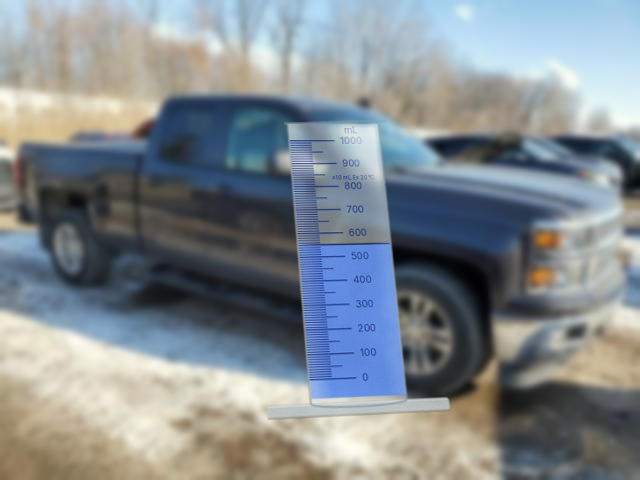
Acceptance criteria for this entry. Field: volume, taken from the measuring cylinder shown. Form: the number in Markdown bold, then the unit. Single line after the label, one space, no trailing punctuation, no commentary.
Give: **550** mL
